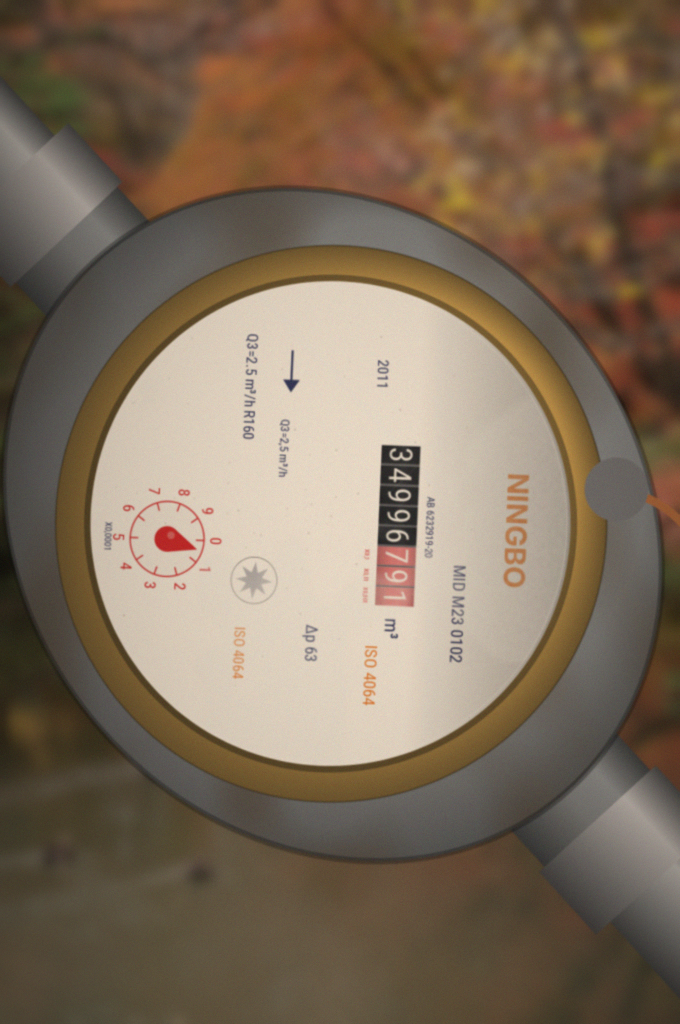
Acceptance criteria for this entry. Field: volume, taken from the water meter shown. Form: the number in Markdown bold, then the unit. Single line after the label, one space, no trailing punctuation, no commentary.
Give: **34996.7910** m³
